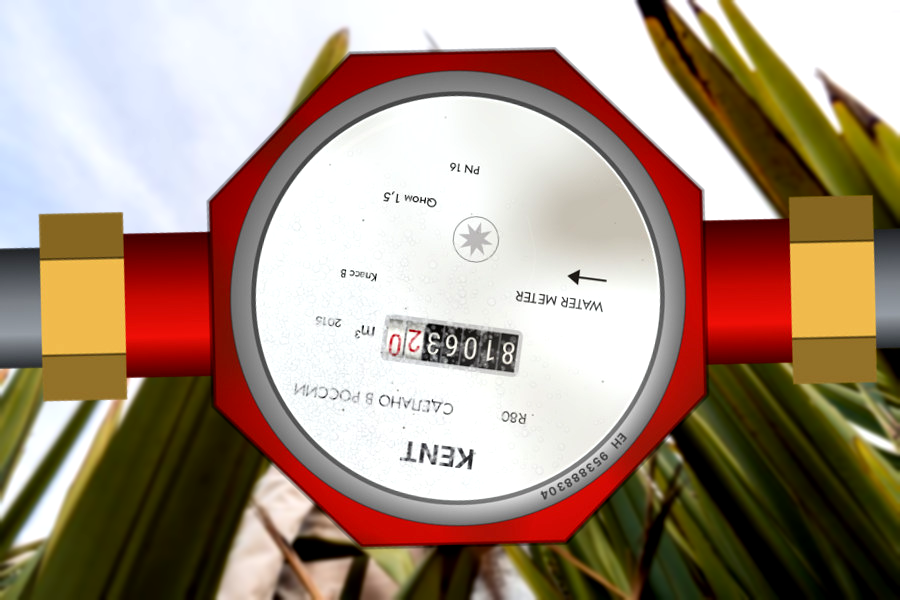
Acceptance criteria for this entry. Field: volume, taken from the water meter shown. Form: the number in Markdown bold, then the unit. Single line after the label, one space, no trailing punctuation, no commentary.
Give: **81063.20** m³
